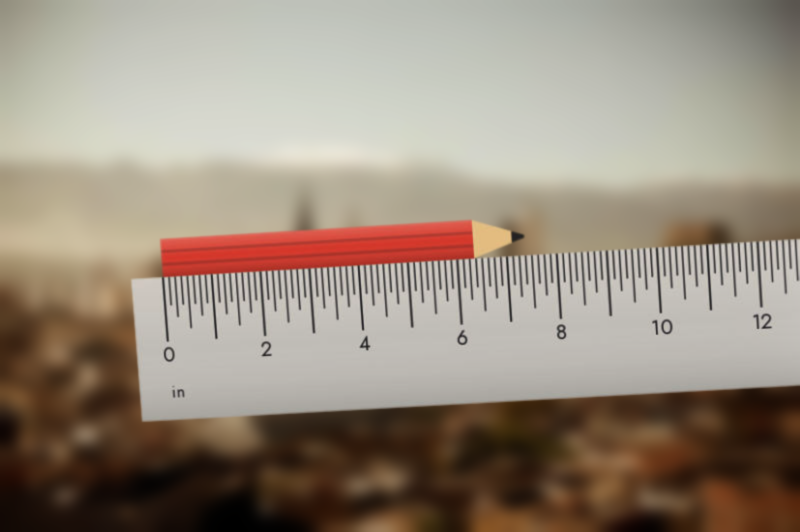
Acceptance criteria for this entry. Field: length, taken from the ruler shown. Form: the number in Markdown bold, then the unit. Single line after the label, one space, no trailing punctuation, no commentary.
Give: **7.375** in
